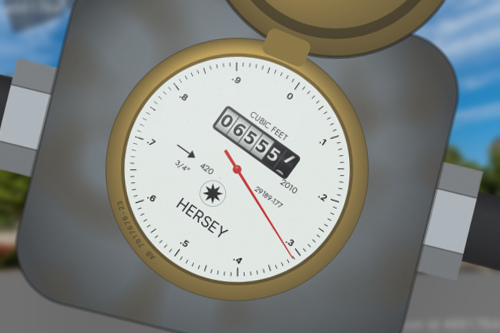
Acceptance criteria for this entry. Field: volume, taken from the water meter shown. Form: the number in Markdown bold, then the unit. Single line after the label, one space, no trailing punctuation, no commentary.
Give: **65557.31** ft³
